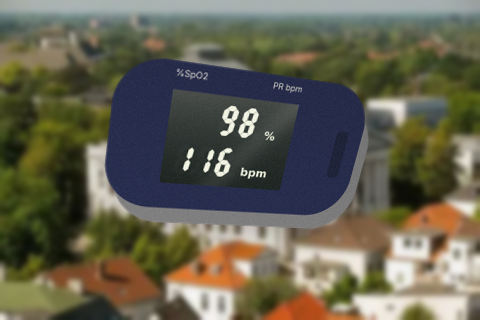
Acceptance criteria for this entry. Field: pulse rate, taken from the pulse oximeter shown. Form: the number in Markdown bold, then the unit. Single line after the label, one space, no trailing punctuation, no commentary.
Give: **116** bpm
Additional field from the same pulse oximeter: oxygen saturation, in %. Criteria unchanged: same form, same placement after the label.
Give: **98** %
